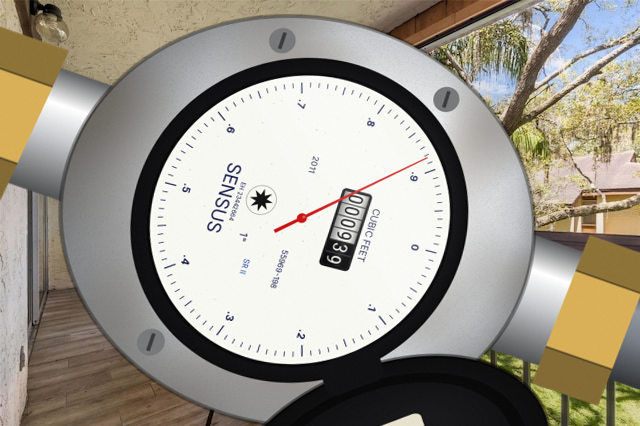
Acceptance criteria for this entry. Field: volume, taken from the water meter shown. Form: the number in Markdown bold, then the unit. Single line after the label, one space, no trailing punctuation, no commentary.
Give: **938.88** ft³
